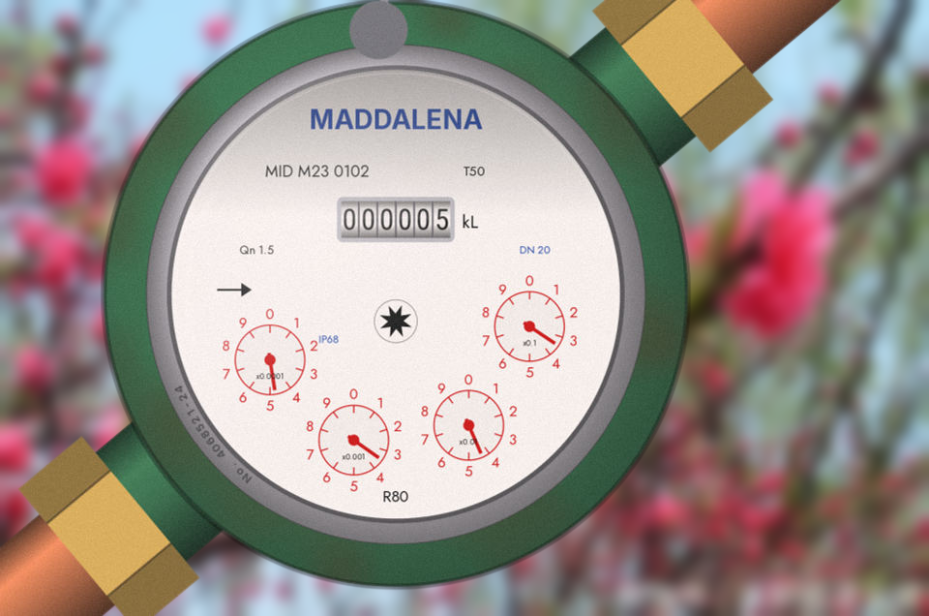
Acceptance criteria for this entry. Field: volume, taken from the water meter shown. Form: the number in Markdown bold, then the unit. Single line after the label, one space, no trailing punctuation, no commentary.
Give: **5.3434** kL
